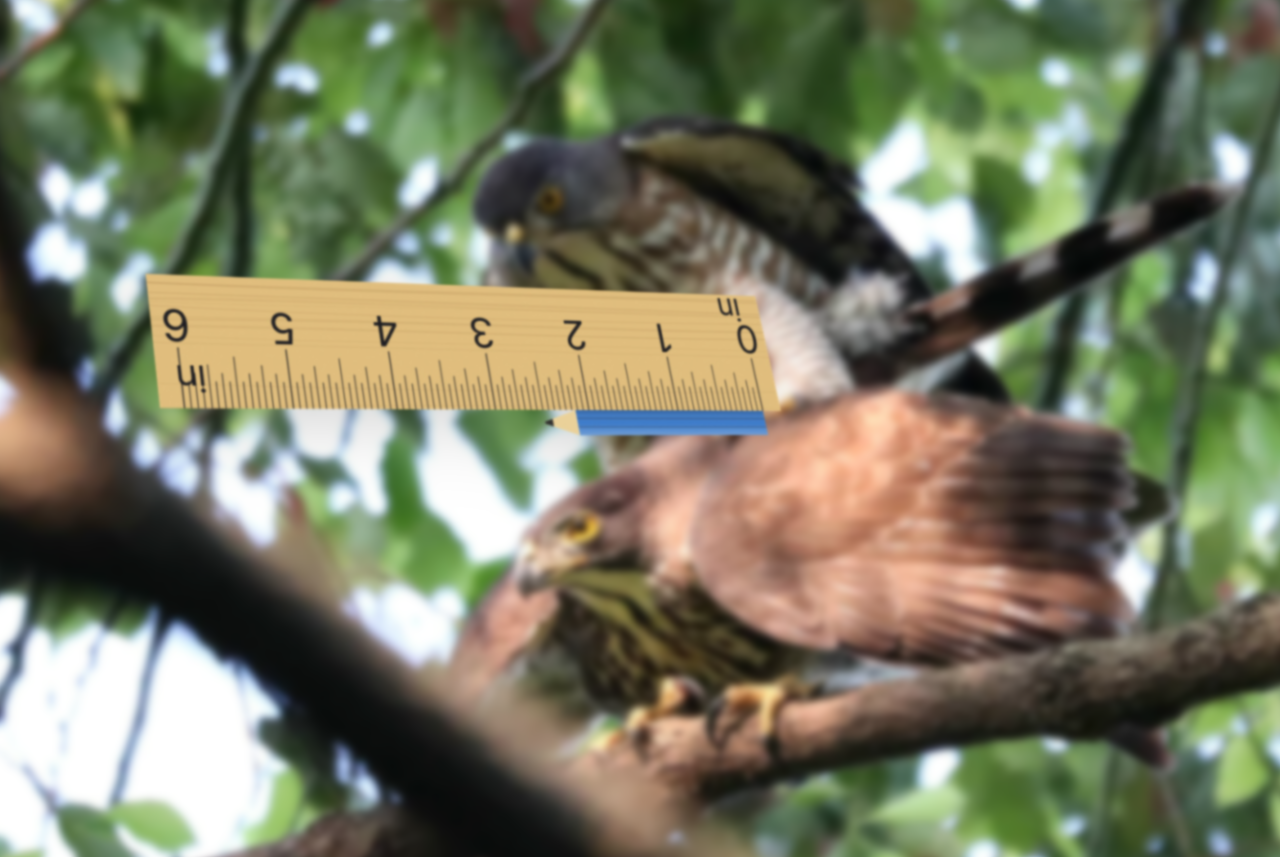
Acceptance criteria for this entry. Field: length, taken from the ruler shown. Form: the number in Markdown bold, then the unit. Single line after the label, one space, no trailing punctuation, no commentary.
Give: **2.5** in
